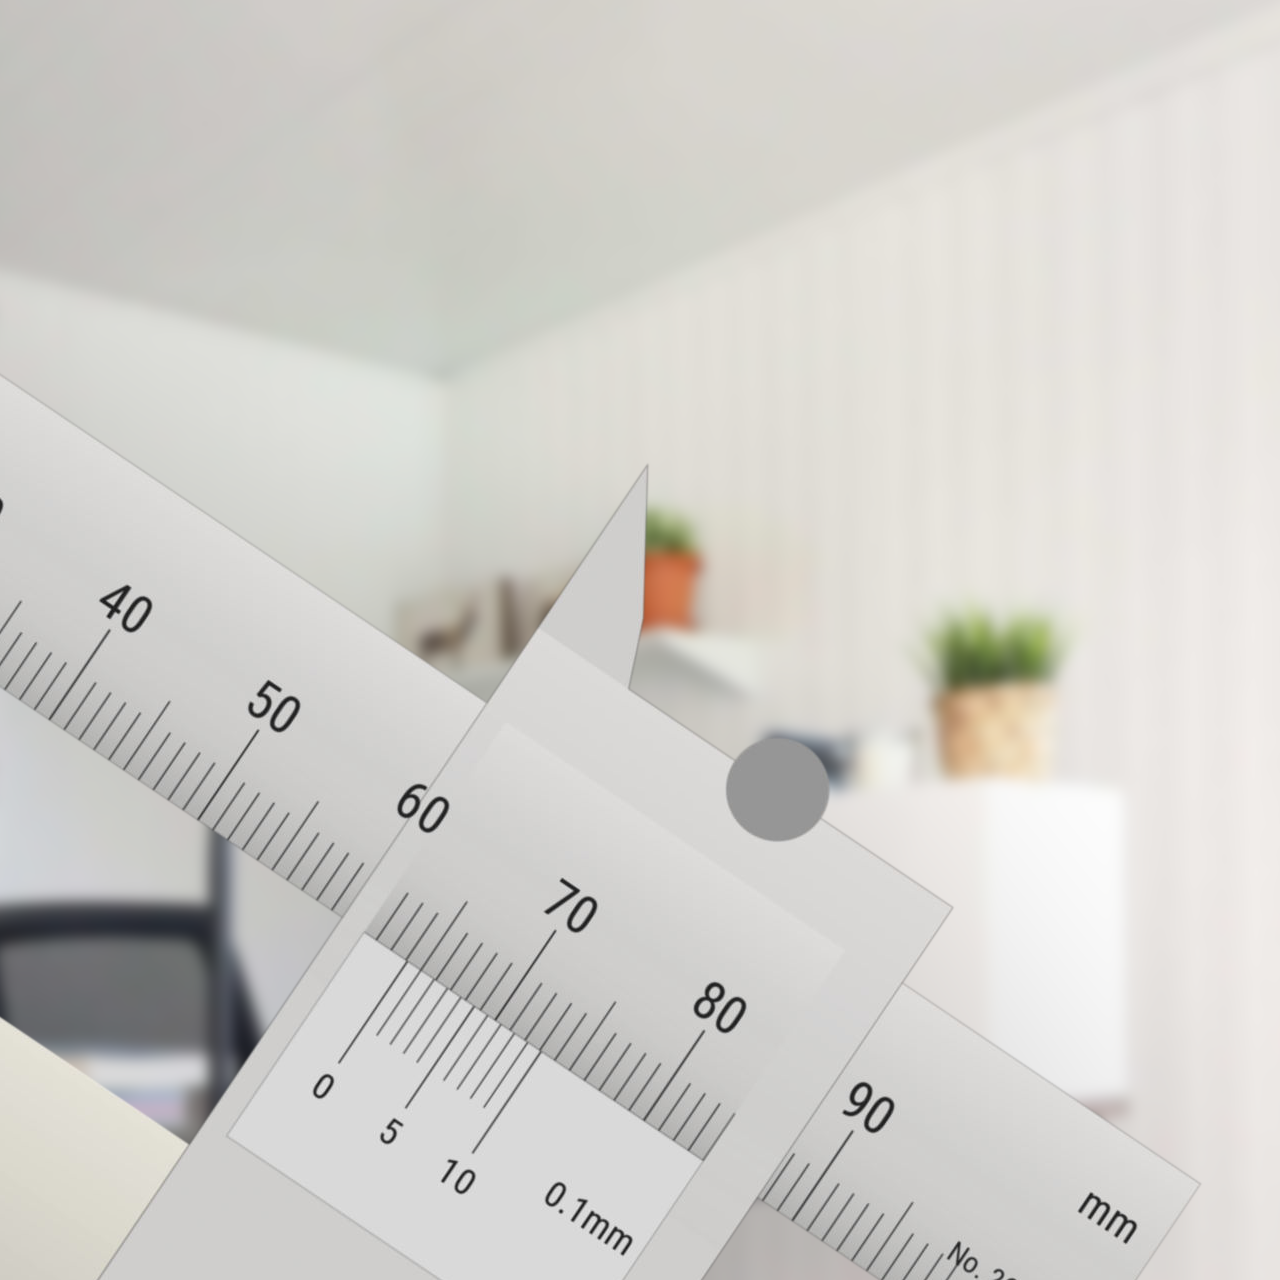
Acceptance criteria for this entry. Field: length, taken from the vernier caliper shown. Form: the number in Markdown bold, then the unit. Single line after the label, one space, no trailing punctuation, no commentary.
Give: **64.1** mm
